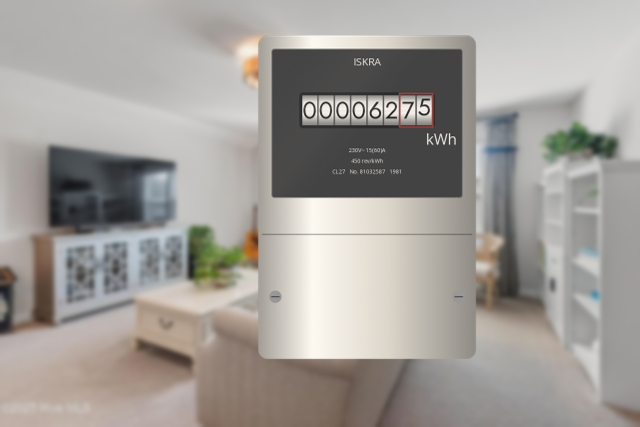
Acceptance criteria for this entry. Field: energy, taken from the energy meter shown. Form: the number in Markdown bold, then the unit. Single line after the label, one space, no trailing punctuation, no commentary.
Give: **62.75** kWh
